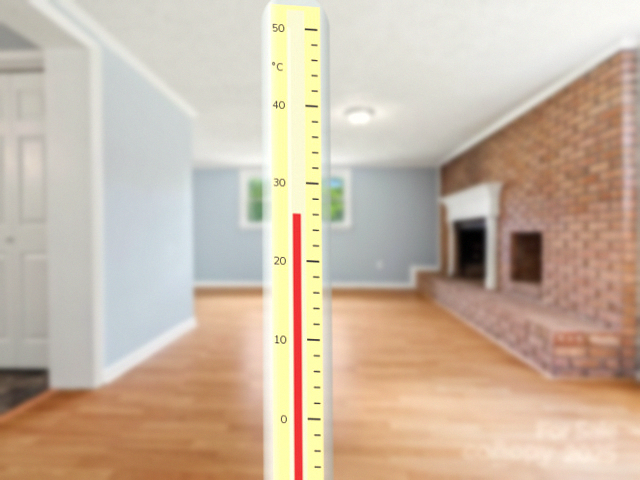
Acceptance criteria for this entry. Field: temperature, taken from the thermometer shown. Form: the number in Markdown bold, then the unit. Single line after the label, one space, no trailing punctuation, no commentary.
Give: **26** °C
